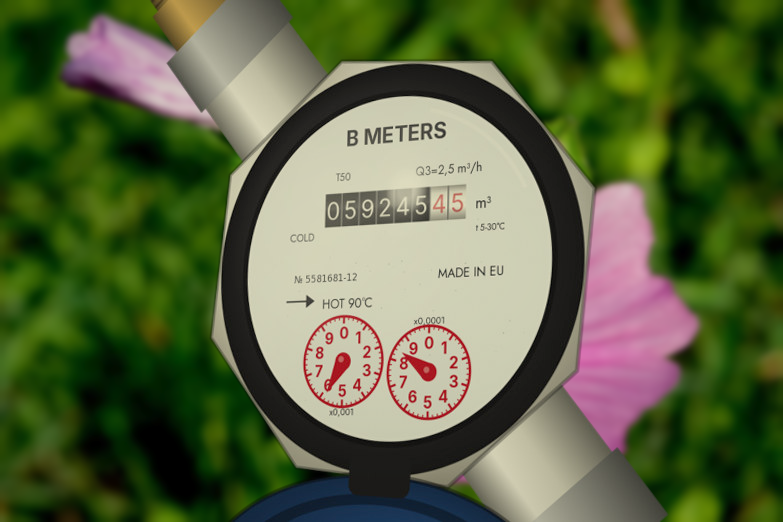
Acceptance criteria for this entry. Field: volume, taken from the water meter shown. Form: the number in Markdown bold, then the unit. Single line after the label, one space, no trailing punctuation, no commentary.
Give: **59245.4558** m³
